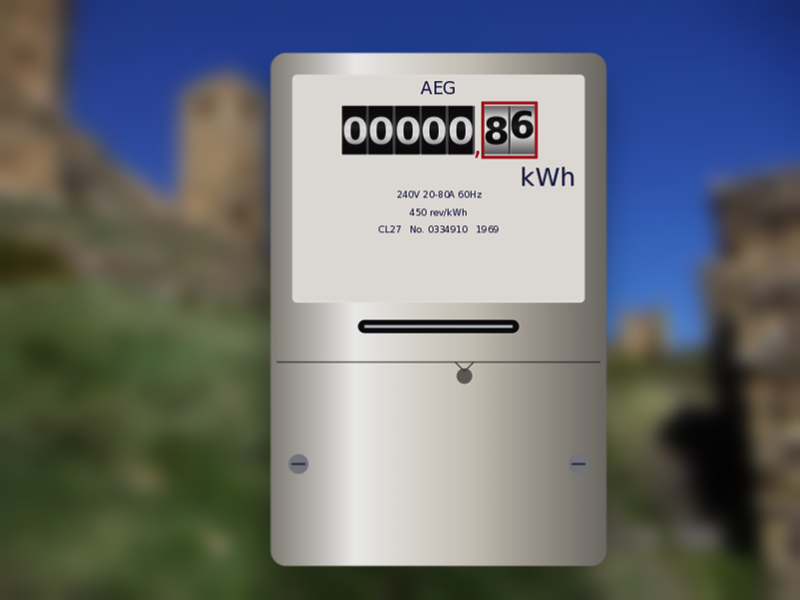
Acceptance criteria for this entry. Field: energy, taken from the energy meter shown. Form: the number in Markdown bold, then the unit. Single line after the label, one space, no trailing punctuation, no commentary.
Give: **0.86** kWh
